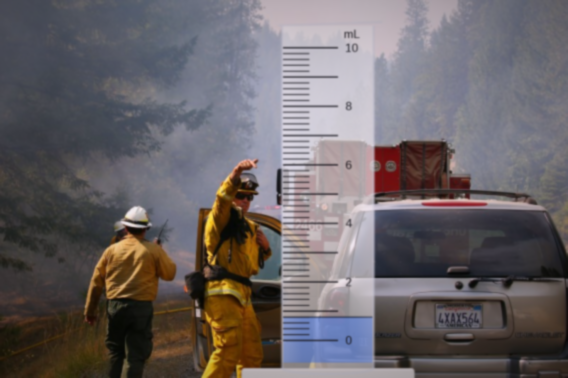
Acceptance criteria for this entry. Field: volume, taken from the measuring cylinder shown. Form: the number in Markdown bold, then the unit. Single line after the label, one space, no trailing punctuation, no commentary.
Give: **0.8** mL
